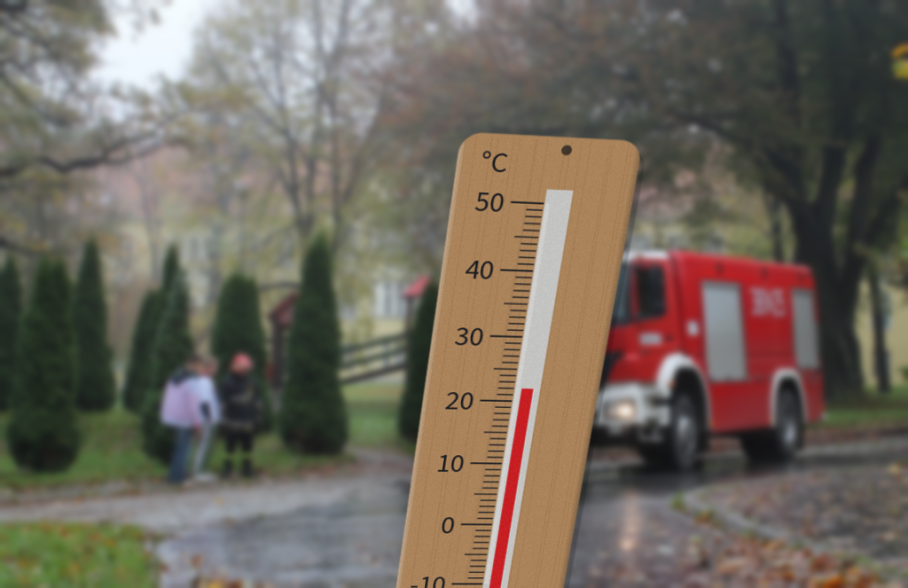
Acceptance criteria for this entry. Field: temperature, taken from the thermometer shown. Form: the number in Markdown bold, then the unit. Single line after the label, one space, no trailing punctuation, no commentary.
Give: **22** °C
